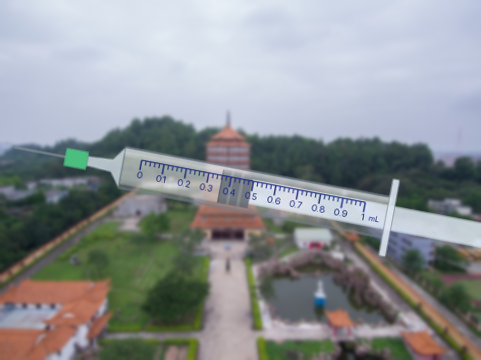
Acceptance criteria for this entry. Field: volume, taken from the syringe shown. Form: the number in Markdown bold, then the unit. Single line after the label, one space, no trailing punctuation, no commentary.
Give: **0.36** mL
